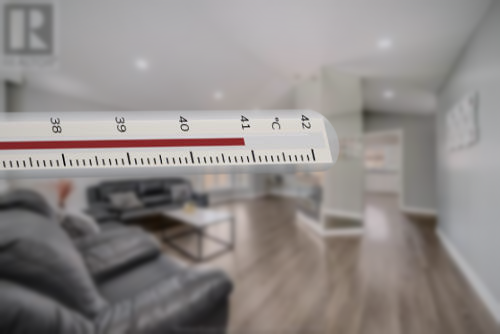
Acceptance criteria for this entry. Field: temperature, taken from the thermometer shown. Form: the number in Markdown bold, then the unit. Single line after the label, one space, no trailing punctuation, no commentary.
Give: **40.9** °C
